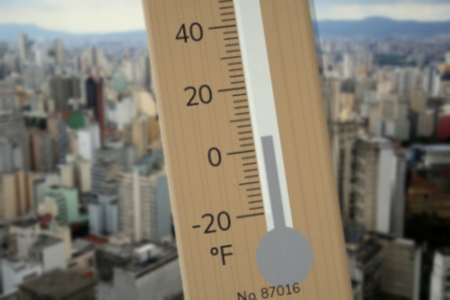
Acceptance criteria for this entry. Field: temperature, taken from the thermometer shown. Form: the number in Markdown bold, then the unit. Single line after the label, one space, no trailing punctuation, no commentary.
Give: **4** °F
